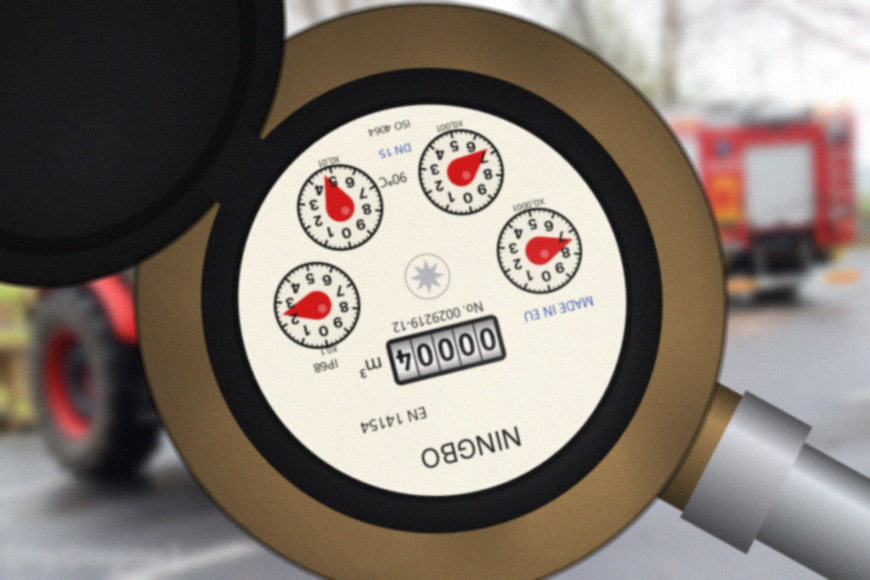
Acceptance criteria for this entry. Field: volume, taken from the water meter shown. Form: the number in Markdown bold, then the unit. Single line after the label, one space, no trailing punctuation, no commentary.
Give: **4.2467** m³
